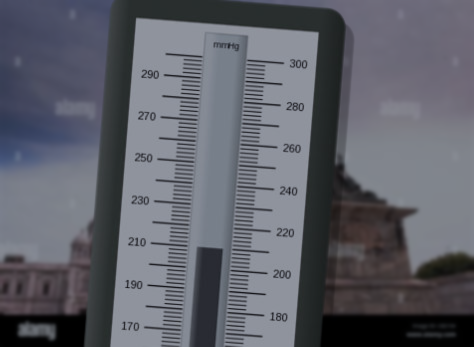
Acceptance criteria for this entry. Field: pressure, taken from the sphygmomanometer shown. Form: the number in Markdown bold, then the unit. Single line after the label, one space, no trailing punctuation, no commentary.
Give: **210** mmHg
